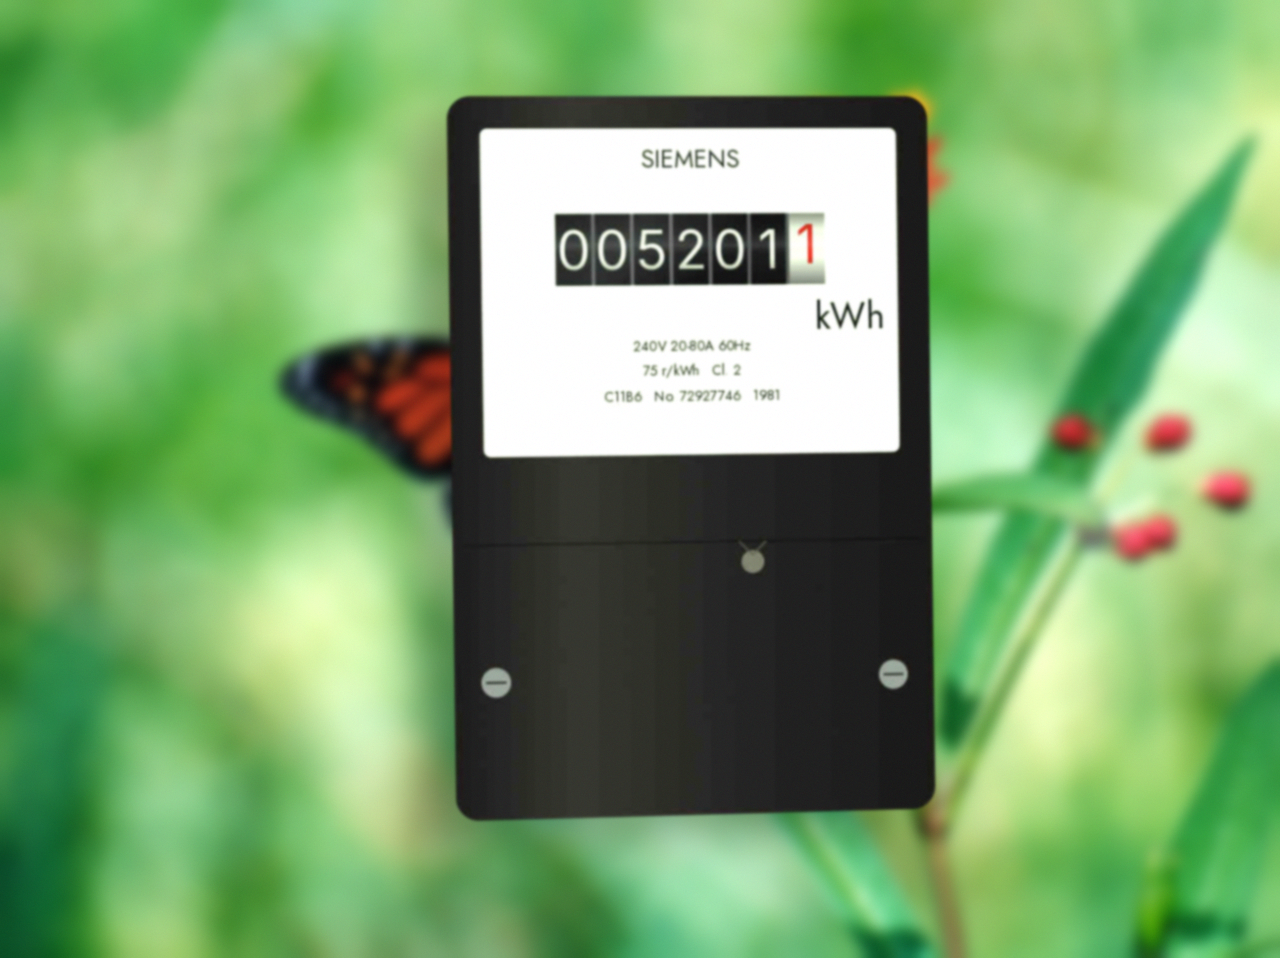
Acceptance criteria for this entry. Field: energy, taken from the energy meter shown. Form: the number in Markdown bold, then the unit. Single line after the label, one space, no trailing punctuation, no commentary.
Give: **5201.1** kWh
